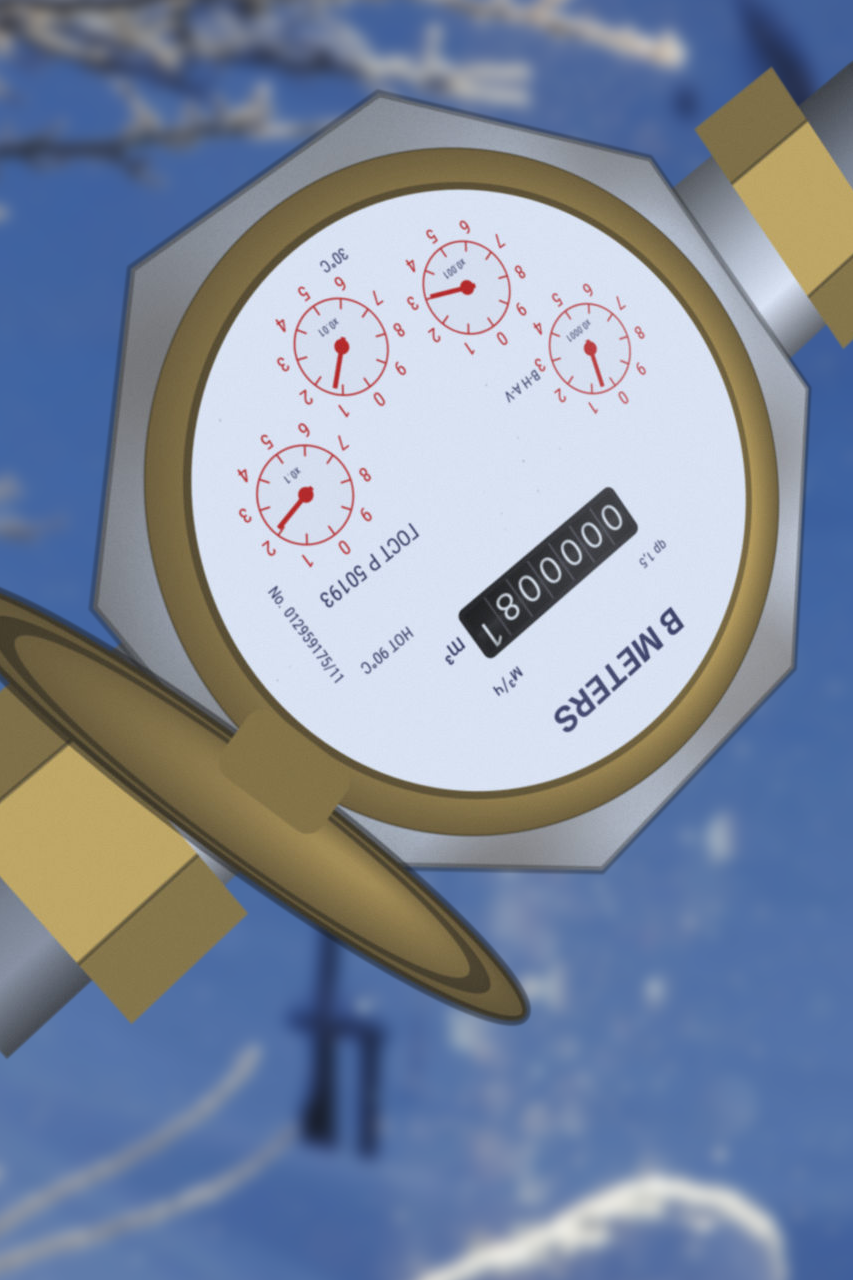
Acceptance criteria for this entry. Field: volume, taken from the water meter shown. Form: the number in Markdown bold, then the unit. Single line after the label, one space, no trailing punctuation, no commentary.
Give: **81.2130** m³
